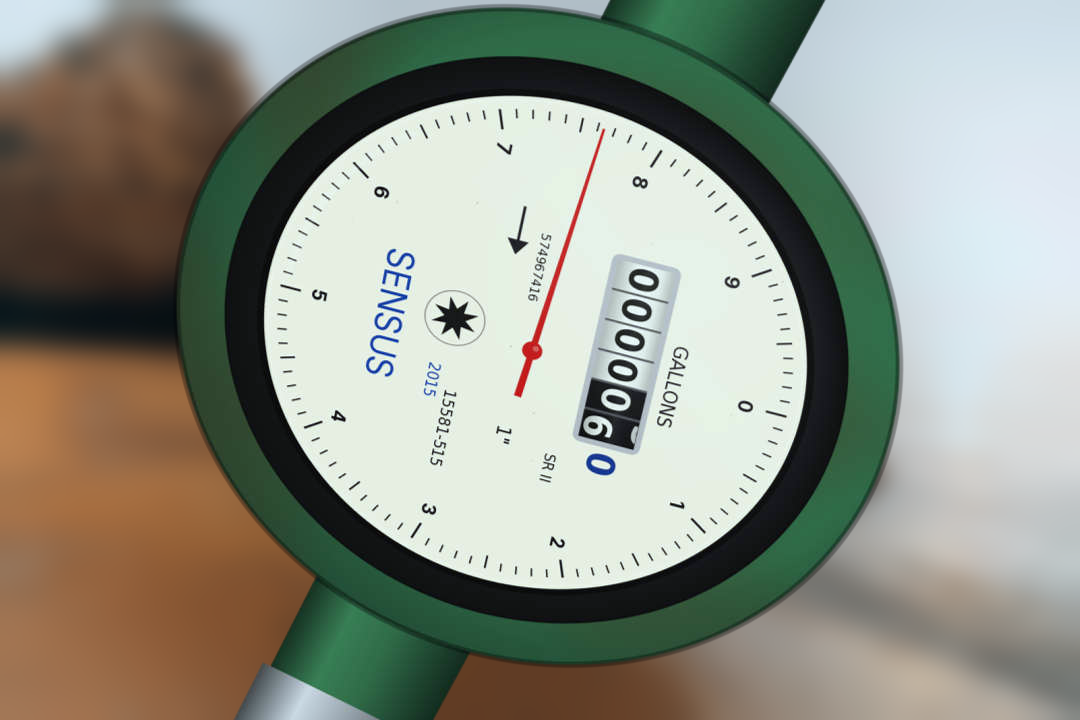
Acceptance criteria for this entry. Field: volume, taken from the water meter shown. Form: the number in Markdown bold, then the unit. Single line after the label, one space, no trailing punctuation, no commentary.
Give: **57.6** gal
